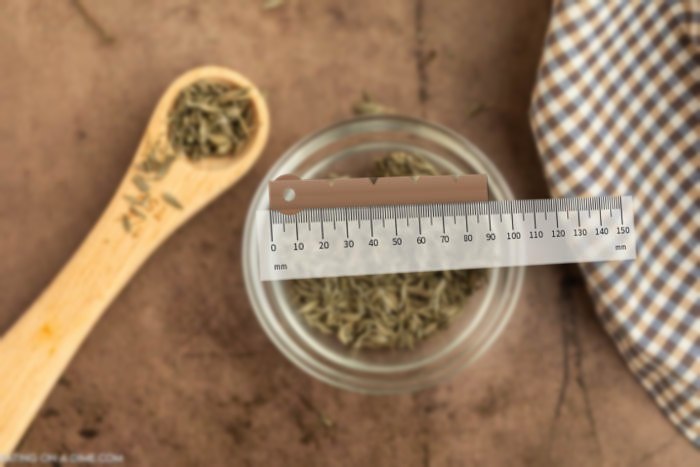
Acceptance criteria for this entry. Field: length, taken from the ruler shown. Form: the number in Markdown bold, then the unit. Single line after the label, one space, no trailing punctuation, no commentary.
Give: **90** mm
